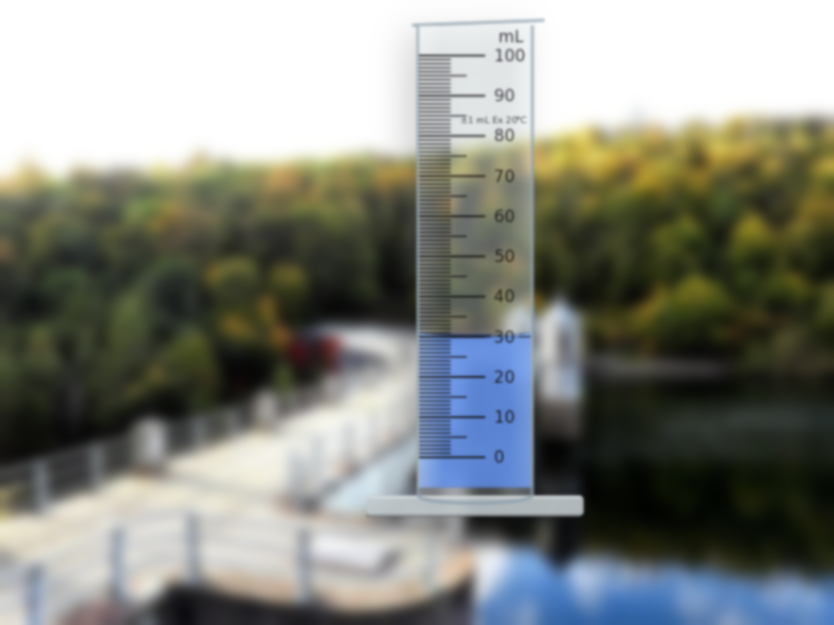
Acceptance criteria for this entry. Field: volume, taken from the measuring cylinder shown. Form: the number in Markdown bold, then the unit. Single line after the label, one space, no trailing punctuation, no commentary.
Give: **30** mL
